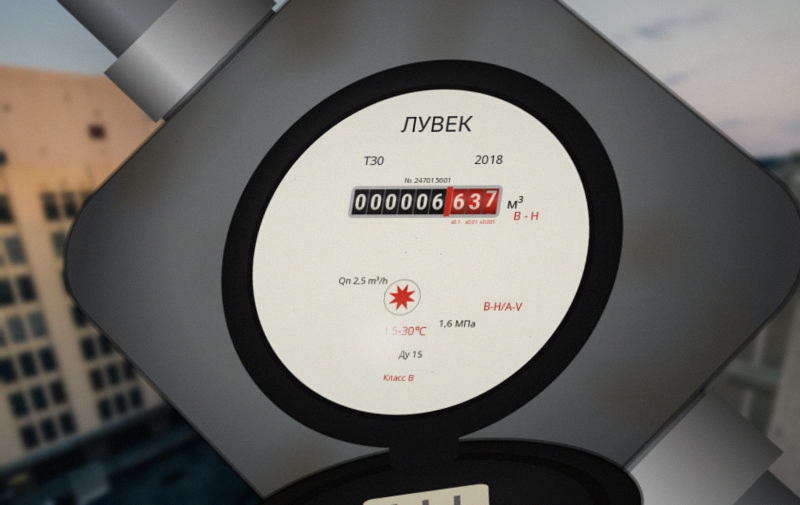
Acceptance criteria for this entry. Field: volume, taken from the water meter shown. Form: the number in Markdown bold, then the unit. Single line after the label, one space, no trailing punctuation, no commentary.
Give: **6.637** m³
